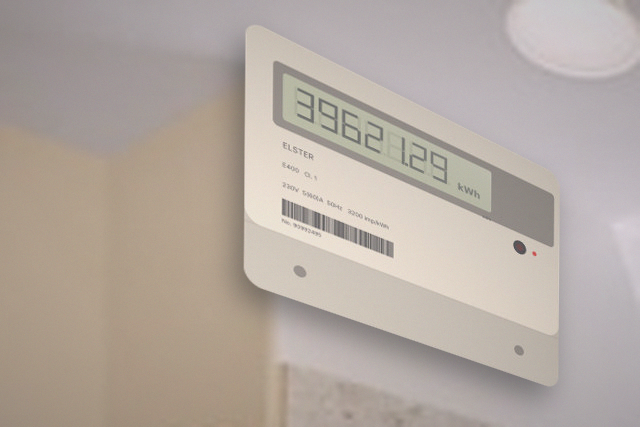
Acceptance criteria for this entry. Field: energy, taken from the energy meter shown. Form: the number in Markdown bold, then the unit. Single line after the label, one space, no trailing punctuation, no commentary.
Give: **39621.29** kWh
